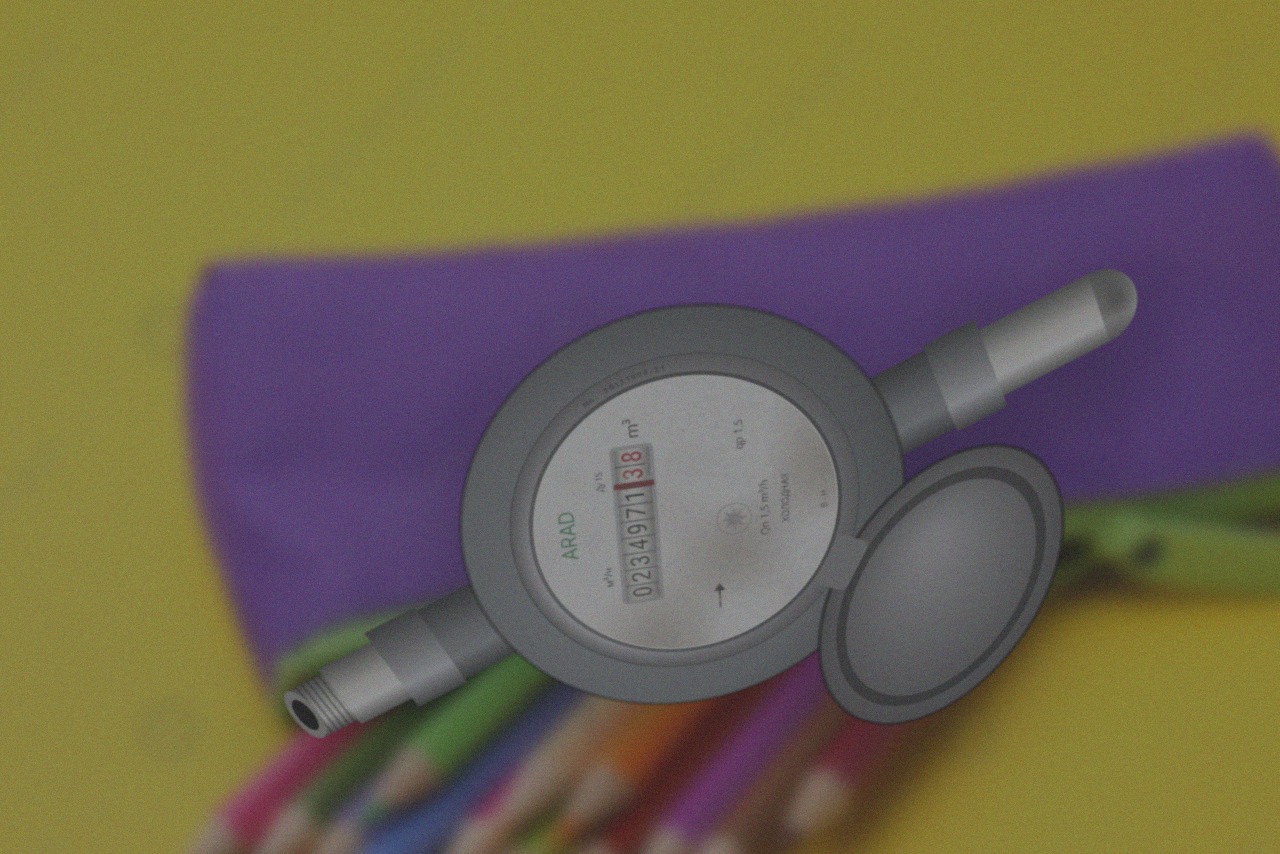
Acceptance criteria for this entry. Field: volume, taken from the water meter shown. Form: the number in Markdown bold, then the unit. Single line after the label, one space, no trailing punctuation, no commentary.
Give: **234971.38** m³
